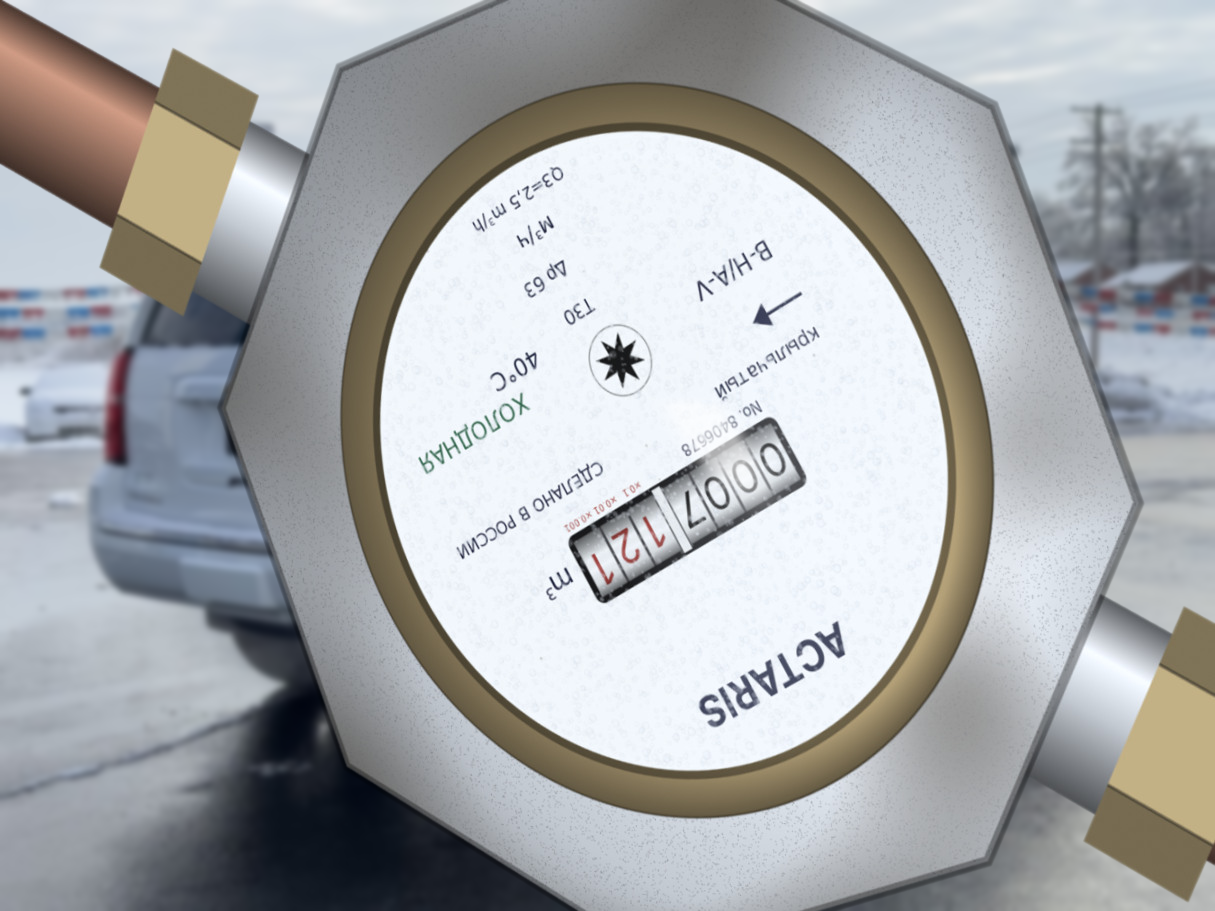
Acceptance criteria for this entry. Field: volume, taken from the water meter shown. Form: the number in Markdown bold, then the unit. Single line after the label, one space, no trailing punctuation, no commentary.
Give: **7.121** m³
